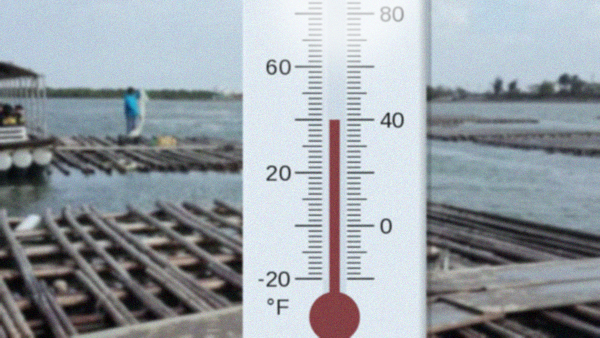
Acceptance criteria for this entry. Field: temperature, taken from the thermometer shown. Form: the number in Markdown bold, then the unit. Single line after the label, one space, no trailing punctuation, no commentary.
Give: **40** °F
